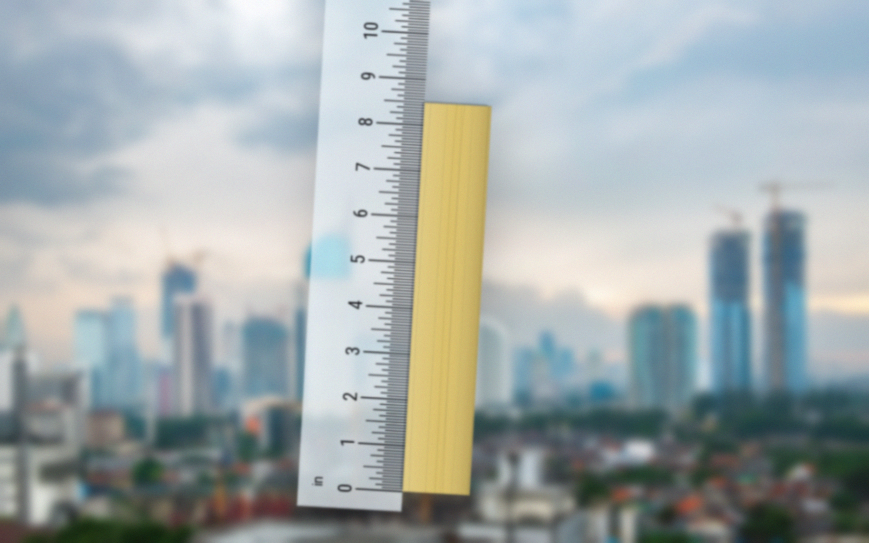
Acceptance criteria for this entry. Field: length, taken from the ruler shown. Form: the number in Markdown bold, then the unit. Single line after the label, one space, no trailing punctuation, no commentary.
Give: **8.5** in
